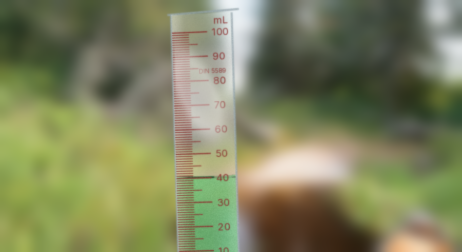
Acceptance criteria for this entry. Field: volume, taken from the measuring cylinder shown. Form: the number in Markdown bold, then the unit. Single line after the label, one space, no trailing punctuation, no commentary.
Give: **40** mL
